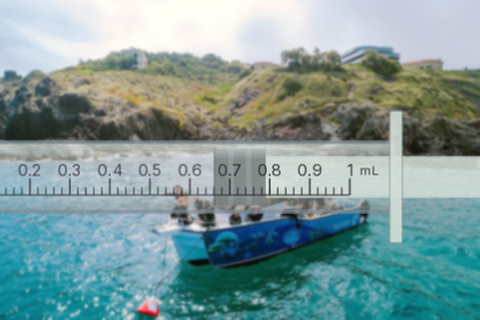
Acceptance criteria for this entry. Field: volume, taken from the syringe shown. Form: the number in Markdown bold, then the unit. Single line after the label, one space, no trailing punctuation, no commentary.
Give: **0.66** mL
